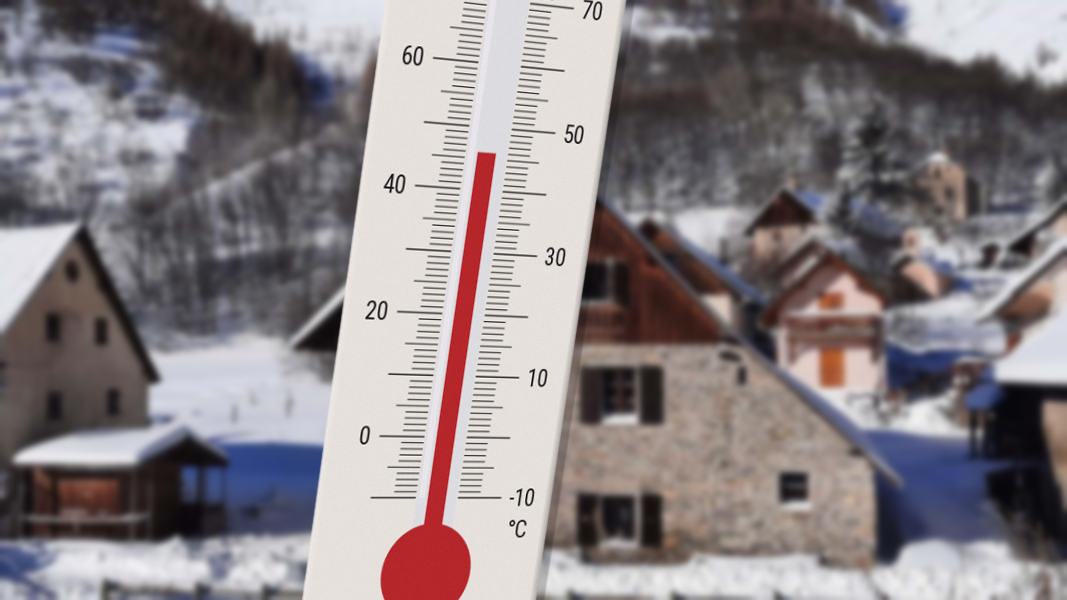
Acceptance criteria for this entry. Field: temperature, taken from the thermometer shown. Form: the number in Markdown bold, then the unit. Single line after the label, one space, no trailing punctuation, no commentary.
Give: **46** °C
